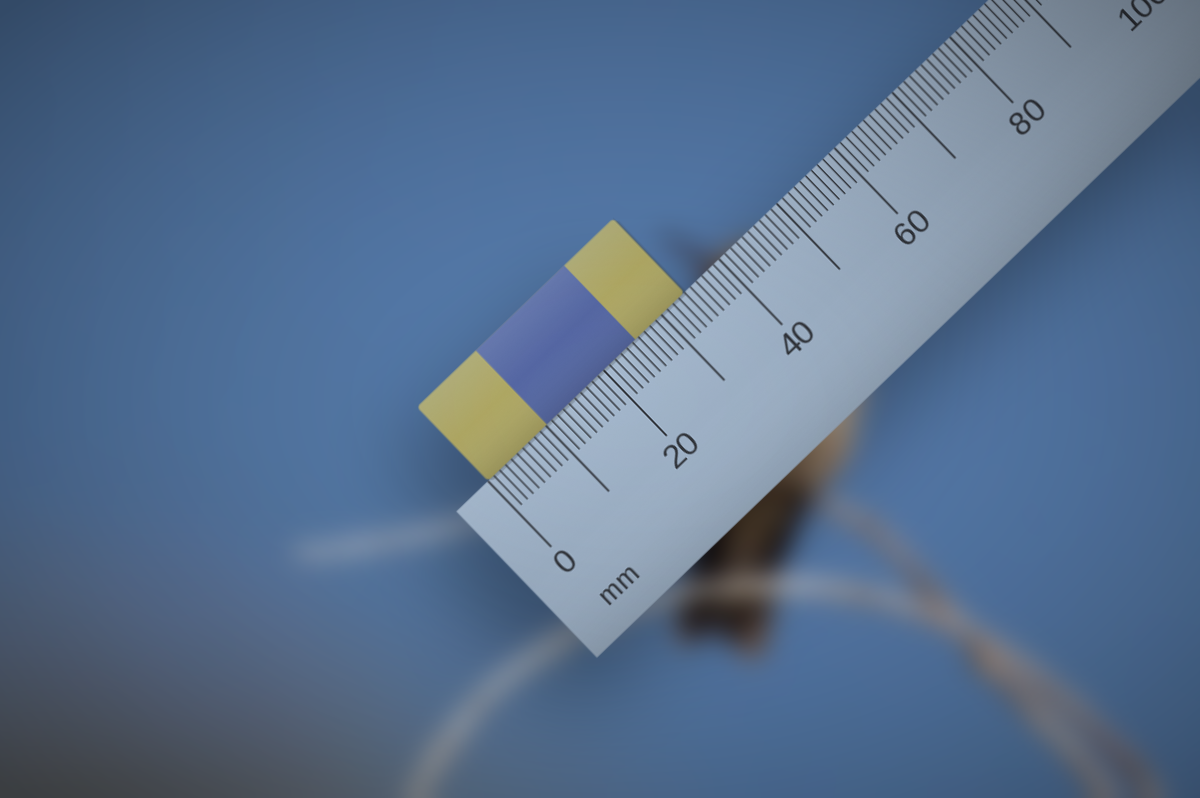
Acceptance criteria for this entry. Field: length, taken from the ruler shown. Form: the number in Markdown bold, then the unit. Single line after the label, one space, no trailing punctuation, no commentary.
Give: **34** mm
